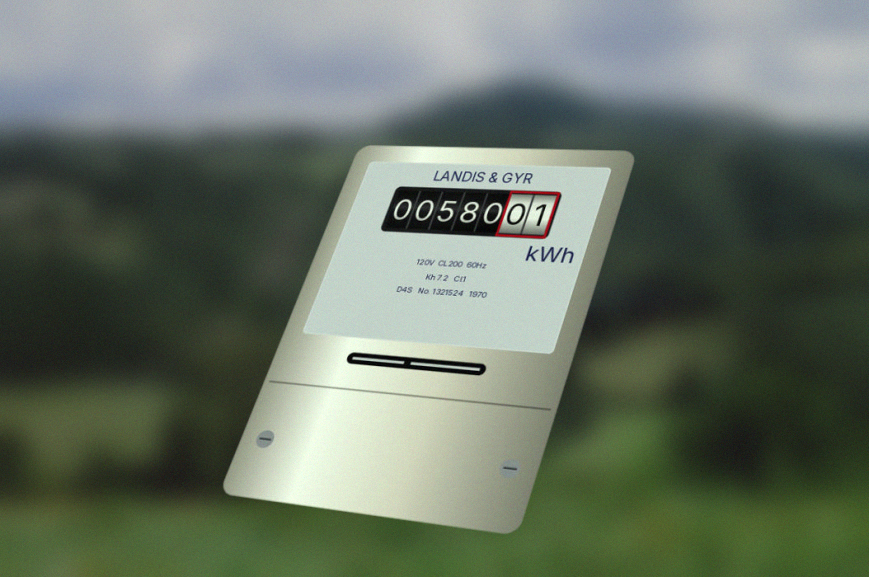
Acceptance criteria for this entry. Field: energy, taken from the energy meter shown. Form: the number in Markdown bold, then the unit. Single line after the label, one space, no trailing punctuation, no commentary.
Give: **580.01** kWh
